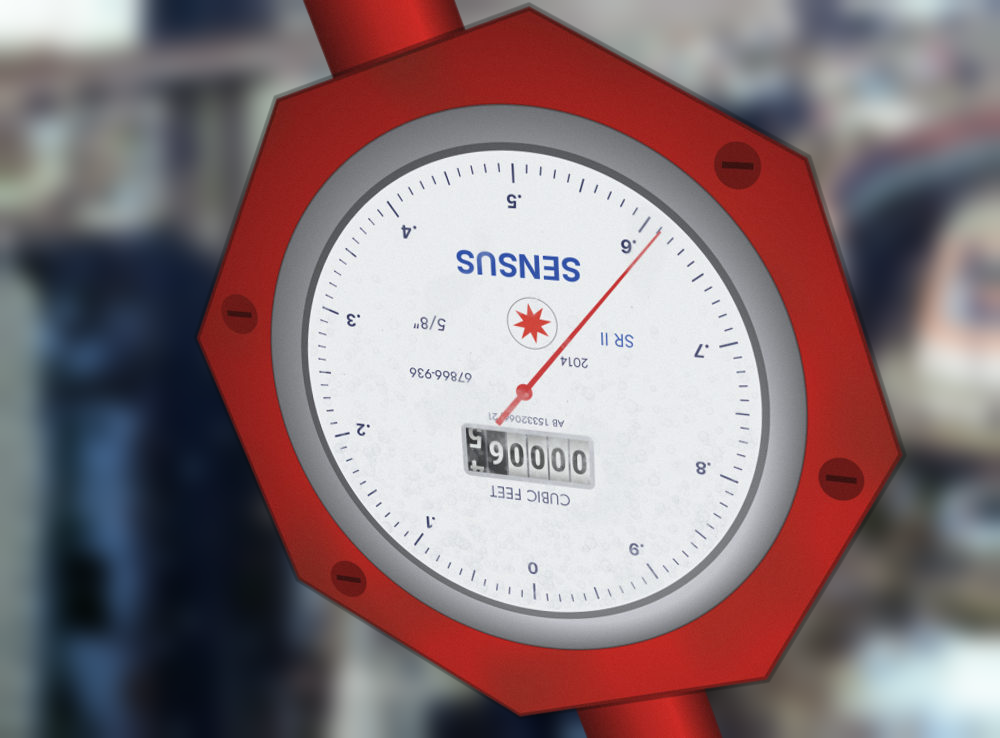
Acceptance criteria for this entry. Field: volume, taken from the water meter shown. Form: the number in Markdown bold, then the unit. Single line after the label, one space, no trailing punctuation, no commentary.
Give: **64.61** ft³
